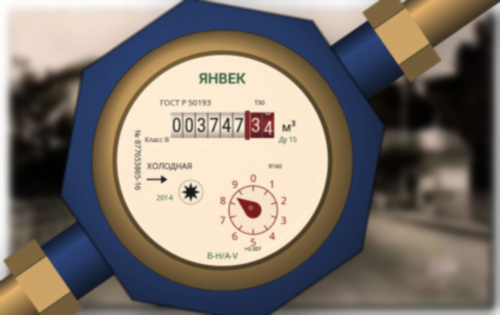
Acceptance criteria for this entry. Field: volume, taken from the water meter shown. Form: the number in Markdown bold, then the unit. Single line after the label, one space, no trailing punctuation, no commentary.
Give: **3747.338** m³
